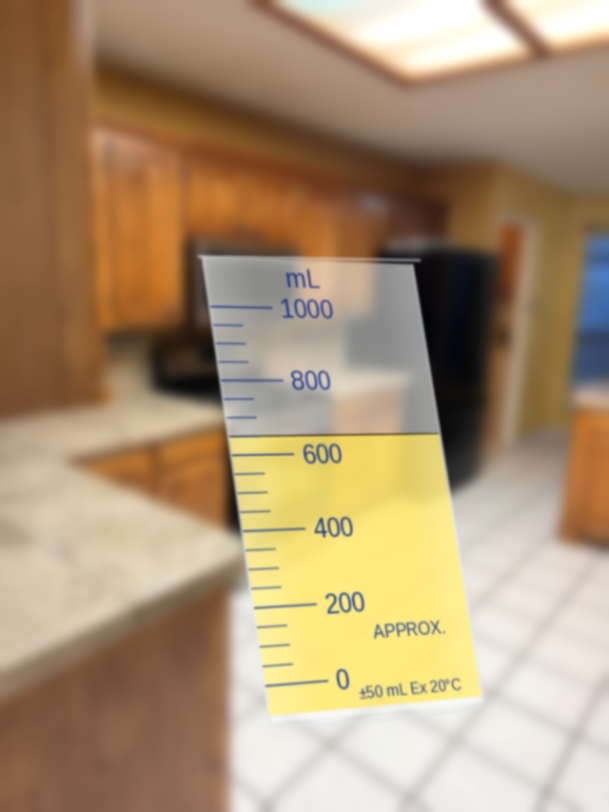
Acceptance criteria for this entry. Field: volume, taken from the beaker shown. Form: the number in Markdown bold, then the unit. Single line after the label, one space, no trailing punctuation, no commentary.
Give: **650** mL
